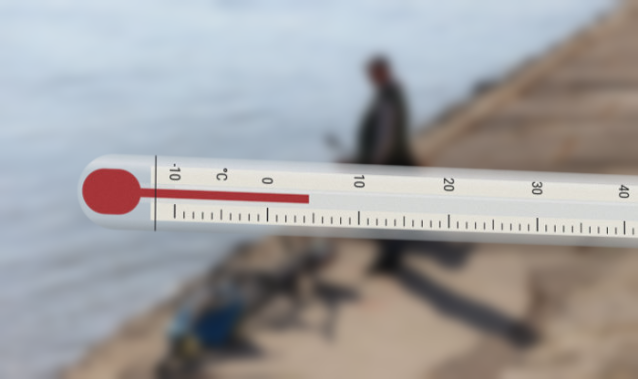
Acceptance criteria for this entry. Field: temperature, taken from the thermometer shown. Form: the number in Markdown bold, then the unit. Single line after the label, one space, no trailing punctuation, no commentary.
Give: **4.5** °C
